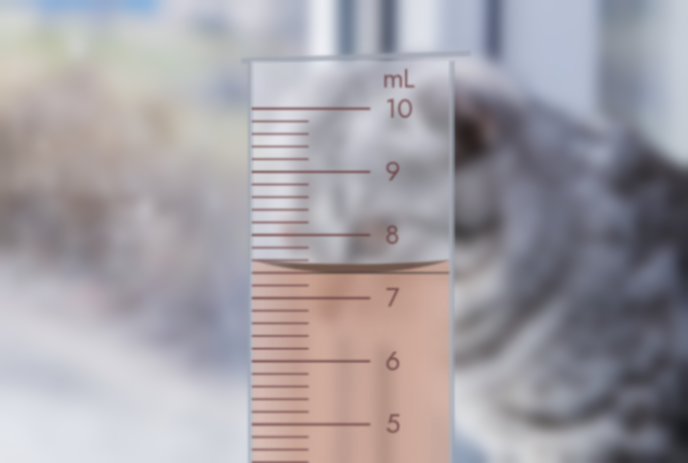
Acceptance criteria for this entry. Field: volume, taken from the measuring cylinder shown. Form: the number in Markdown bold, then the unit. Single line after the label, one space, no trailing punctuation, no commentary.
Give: **7.4** mL
